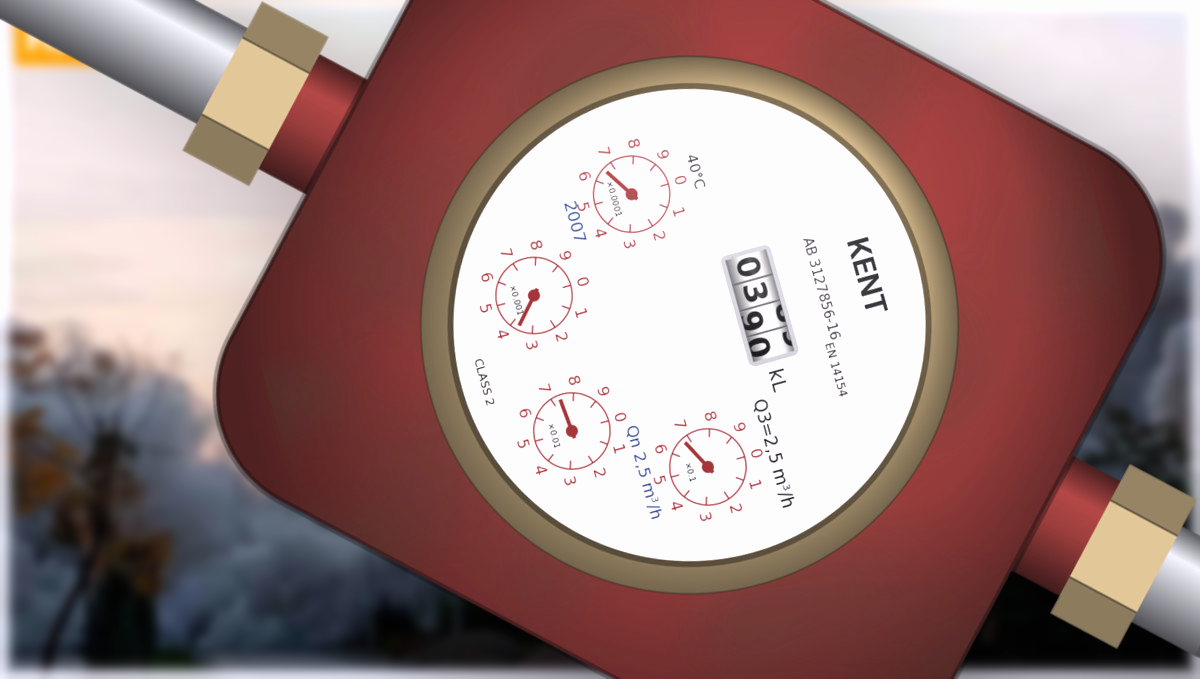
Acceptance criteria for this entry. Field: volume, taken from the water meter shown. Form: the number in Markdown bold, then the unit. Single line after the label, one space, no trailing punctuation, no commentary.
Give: **389.6736** kL
